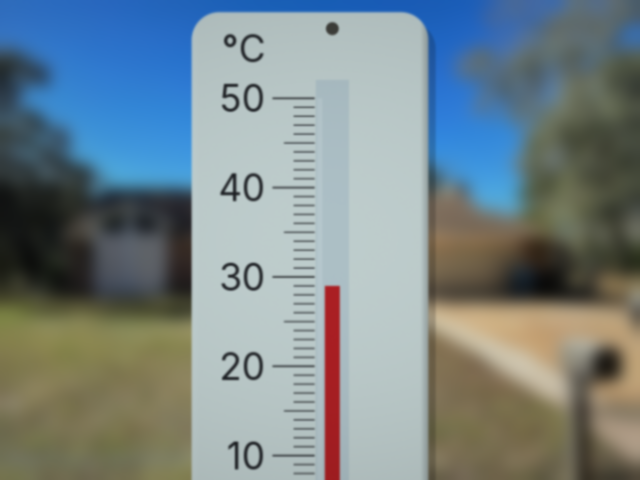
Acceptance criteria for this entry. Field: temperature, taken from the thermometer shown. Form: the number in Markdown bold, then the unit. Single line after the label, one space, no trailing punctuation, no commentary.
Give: **29** °C
